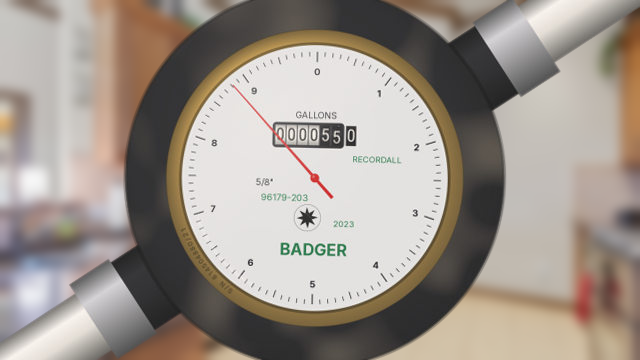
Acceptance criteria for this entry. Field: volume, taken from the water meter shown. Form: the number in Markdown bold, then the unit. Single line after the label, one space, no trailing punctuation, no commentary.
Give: **548.8** gal
